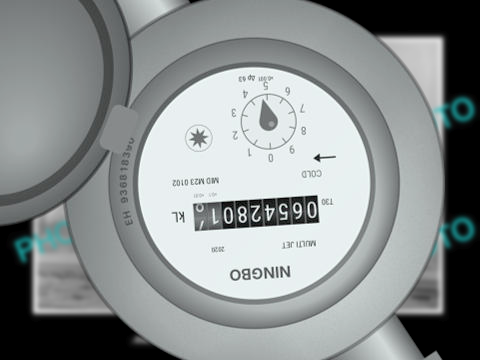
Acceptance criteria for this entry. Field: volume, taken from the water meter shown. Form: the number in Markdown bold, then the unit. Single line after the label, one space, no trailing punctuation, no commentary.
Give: **654280.174** kL
